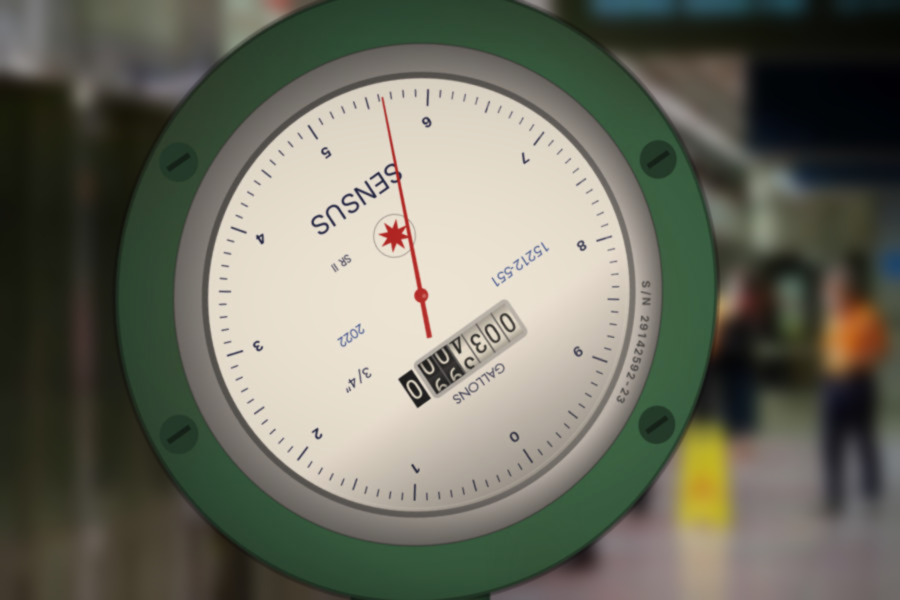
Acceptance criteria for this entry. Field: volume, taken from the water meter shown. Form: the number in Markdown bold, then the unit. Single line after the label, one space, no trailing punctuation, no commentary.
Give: **33995.6** gal
